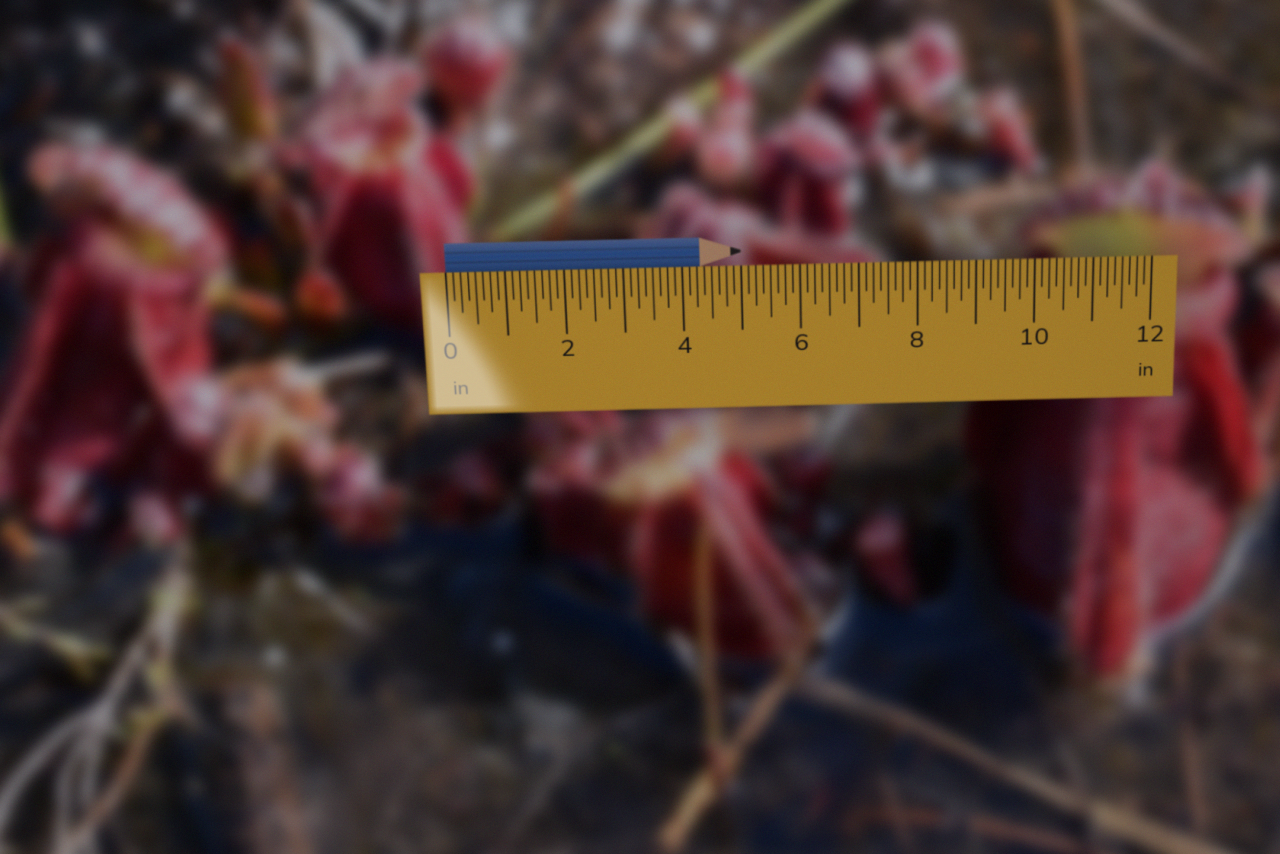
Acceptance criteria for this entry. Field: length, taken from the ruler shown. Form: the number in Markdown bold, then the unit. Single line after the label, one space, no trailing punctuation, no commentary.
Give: **5** in
